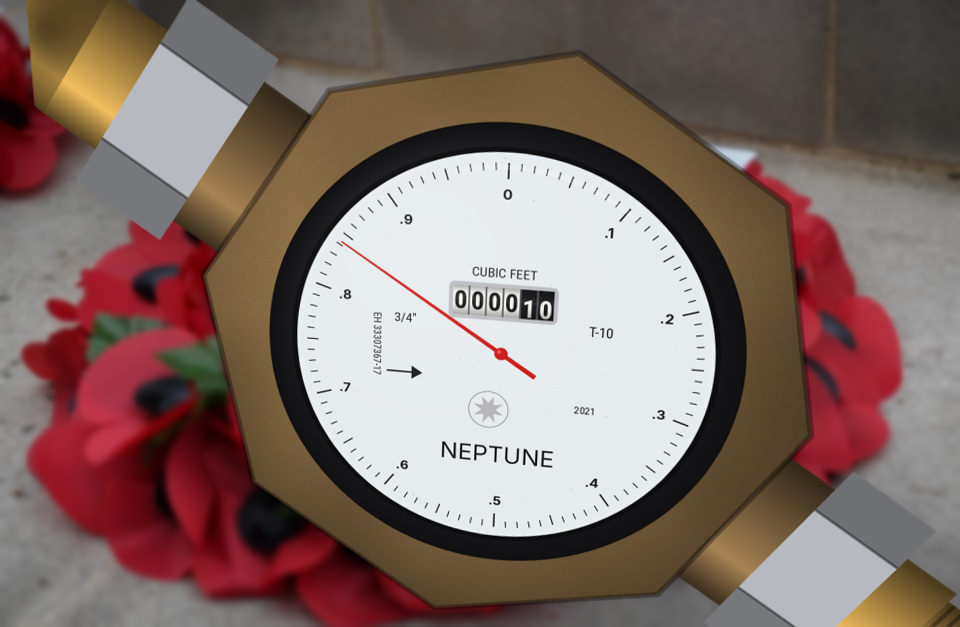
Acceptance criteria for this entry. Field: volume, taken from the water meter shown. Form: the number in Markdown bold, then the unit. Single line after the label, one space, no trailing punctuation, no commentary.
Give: **9.84** ft³
